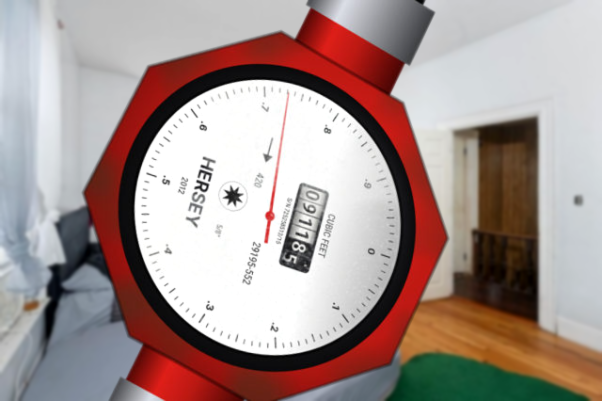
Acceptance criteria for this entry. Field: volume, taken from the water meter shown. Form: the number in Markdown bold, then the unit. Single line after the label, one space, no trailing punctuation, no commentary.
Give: **91184.73** ft³
